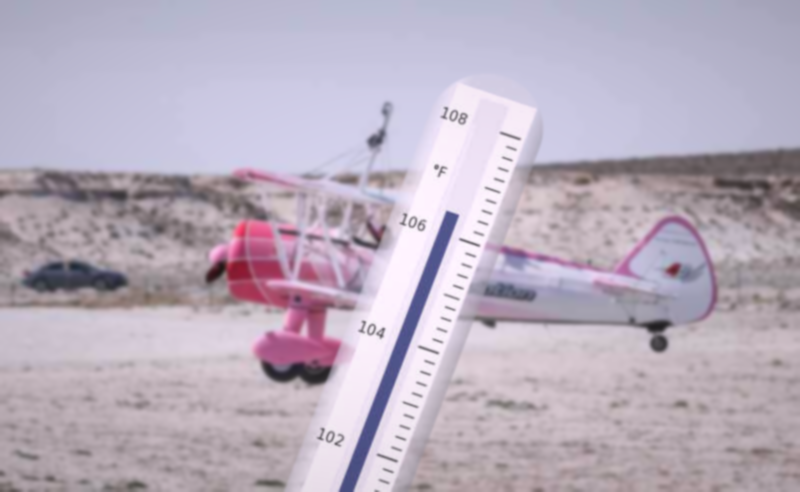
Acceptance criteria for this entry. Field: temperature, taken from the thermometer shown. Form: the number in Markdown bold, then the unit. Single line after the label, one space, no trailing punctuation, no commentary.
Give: **106.4** °F
